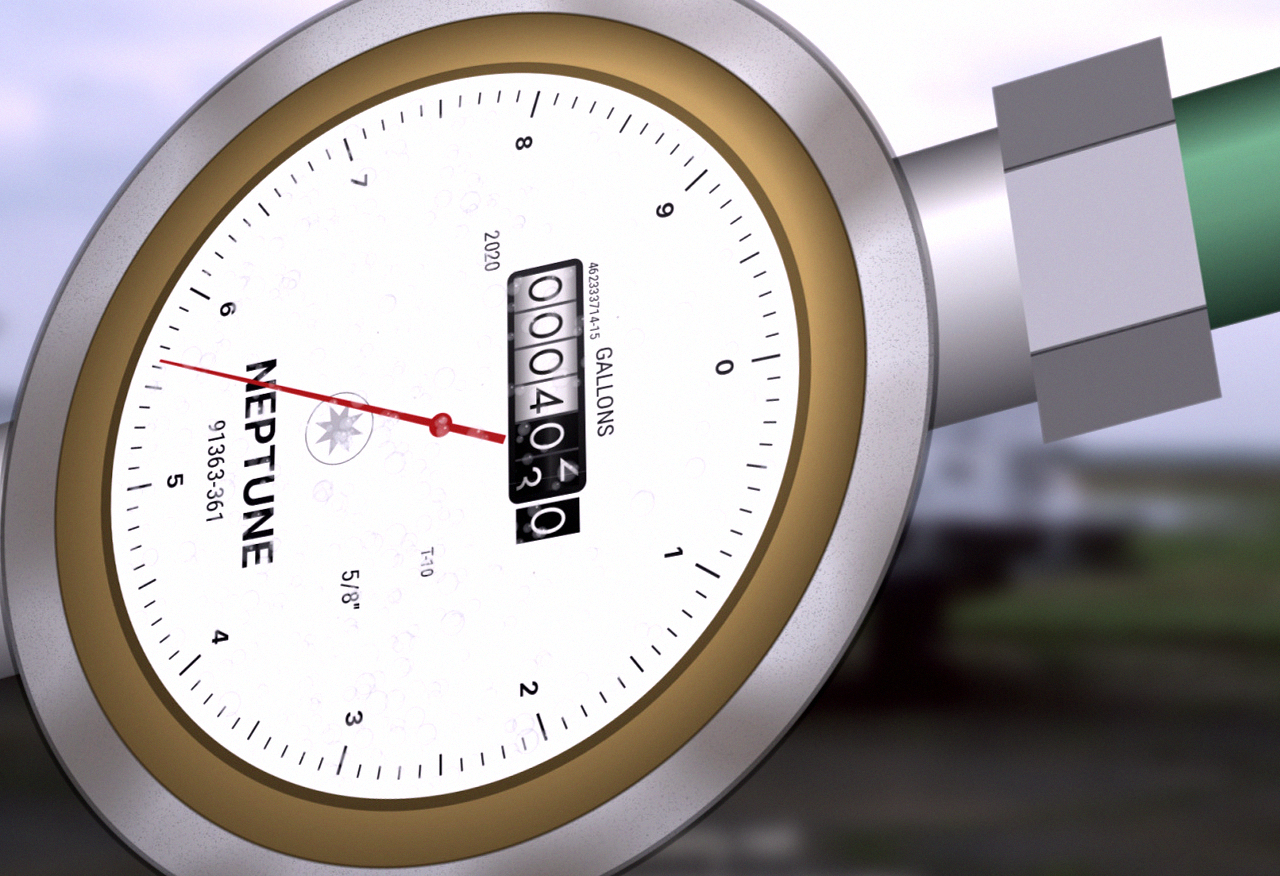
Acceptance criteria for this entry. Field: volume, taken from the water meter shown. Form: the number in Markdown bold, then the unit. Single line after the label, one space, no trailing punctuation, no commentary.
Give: **4025.6** gal
